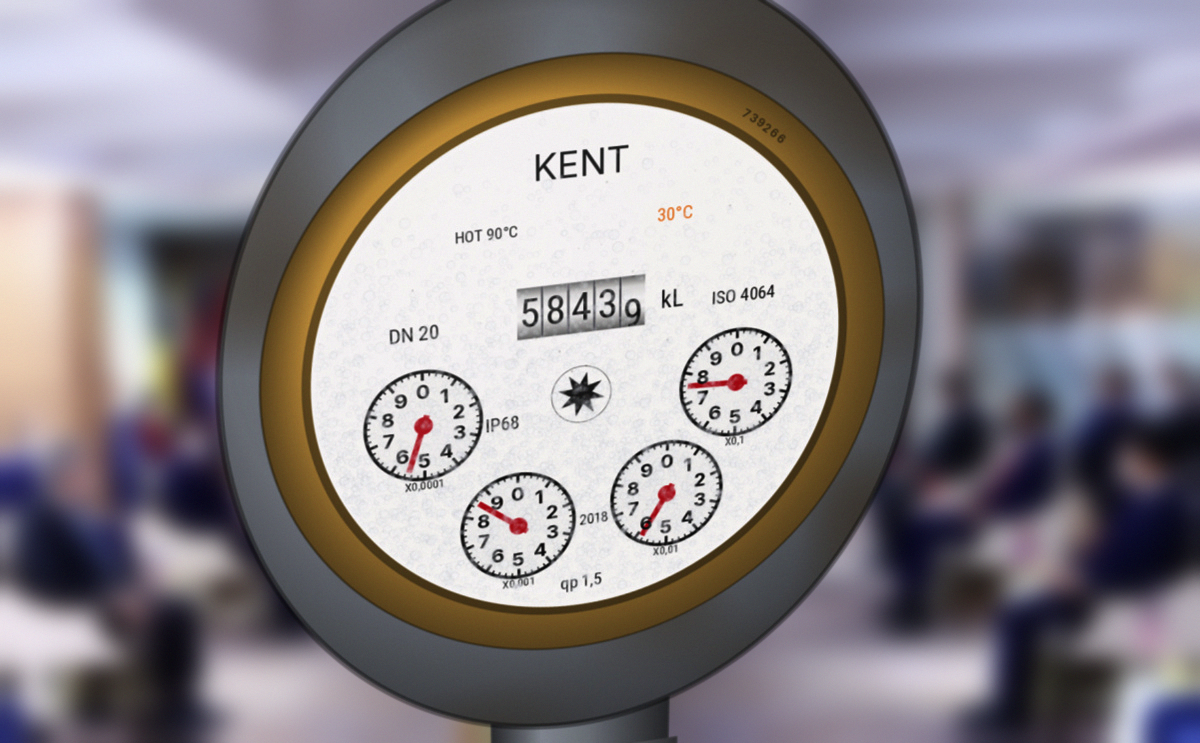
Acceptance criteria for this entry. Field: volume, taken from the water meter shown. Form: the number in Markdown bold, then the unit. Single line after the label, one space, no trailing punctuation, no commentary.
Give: **58438.7585** kL
